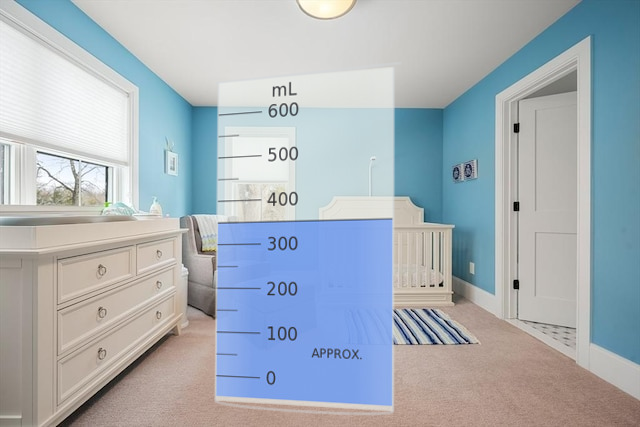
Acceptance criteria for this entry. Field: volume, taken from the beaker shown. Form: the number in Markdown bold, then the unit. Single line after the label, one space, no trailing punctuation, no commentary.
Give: **350** mL
